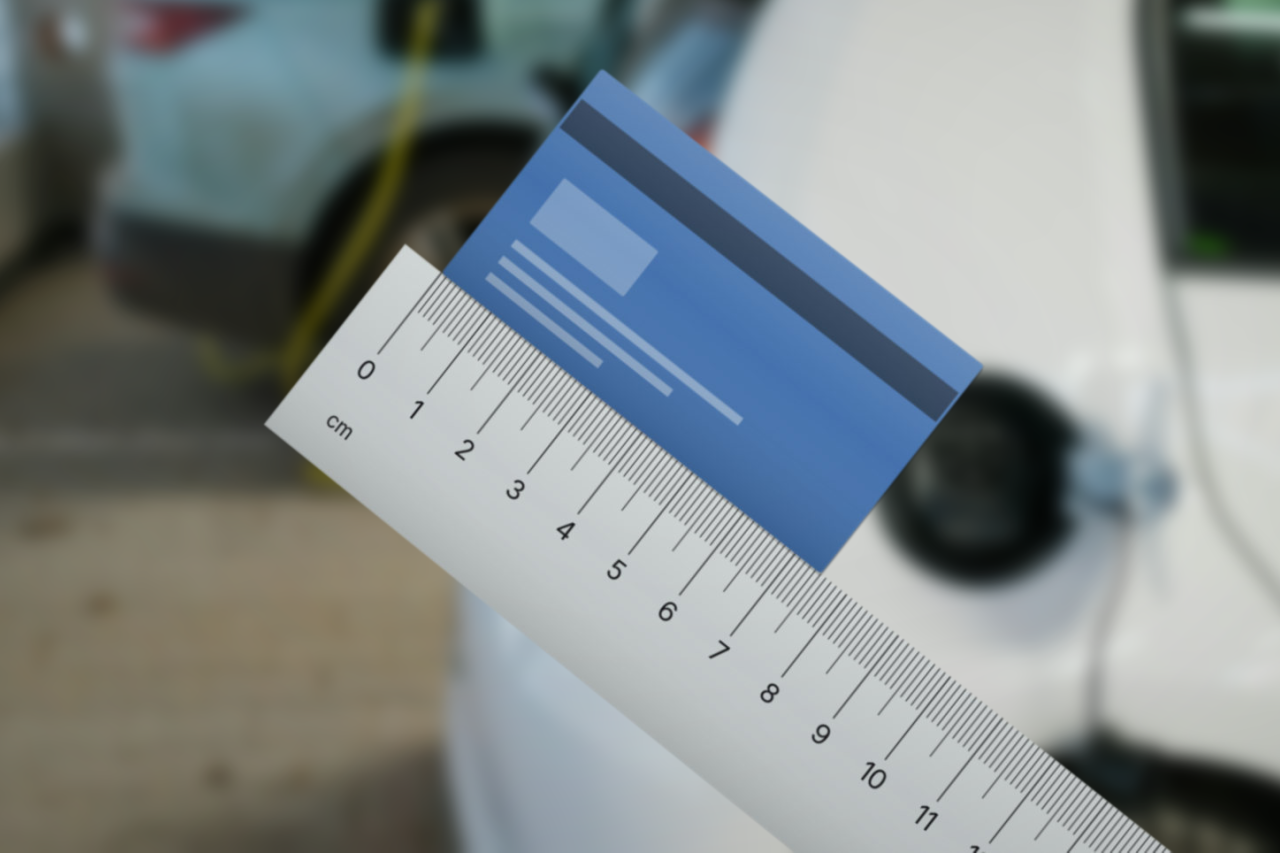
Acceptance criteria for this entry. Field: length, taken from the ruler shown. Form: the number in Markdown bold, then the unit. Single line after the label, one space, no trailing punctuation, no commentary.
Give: **7.5** cm
